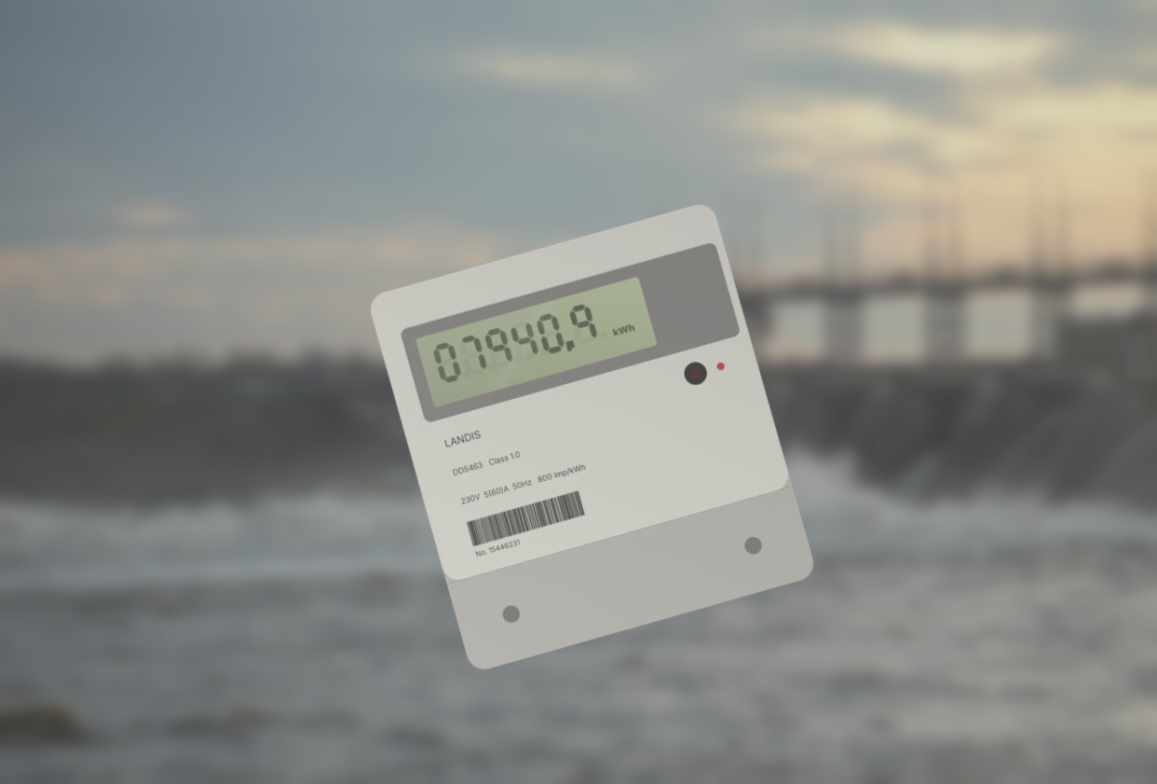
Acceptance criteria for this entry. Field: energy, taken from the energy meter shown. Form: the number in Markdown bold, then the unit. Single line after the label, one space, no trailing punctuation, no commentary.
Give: **7940.9** kWh
